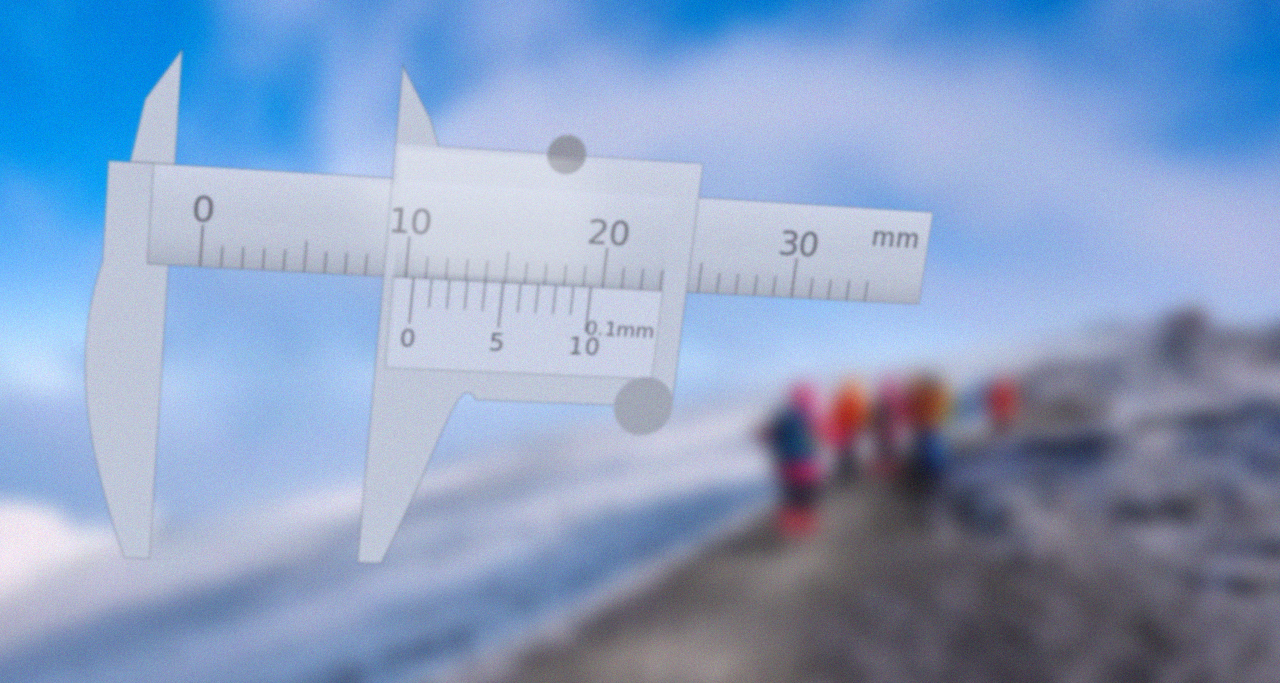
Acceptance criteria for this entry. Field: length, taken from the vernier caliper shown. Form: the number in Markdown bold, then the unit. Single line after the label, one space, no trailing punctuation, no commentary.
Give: **10.4** mm
